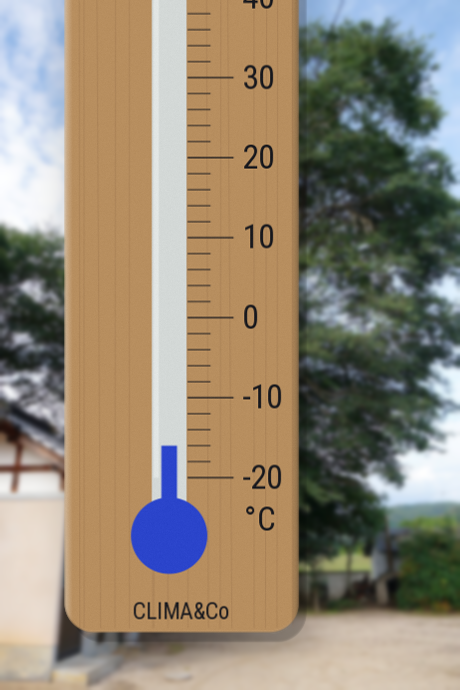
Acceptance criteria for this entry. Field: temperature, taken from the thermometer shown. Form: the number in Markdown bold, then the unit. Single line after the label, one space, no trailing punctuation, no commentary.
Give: **-16** °C
